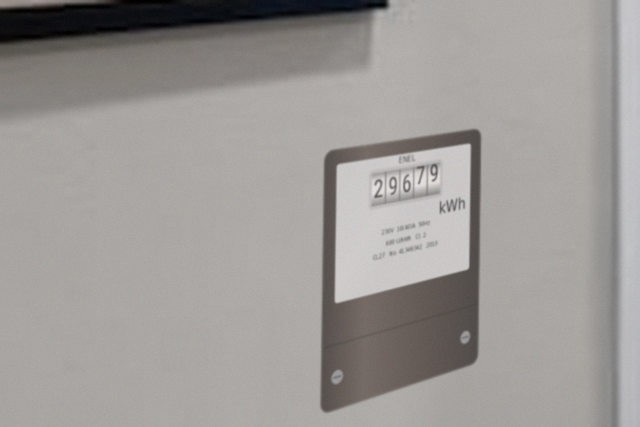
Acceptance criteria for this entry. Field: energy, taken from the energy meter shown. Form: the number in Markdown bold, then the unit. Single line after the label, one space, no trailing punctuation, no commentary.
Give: **29679** kWh
